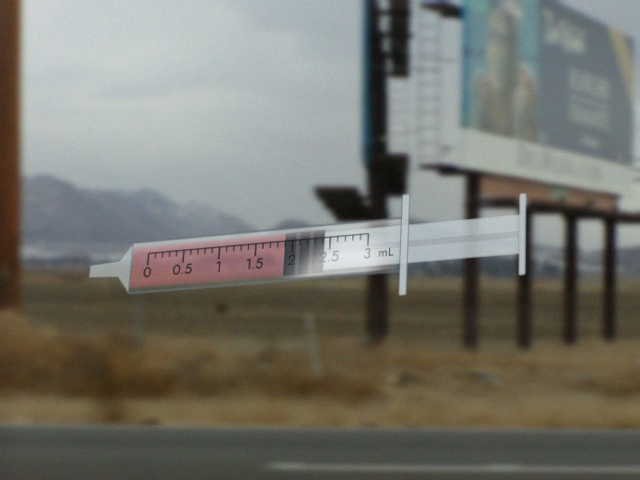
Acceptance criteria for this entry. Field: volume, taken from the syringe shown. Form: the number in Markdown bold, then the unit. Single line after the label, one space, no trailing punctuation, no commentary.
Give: **1.9** mL
